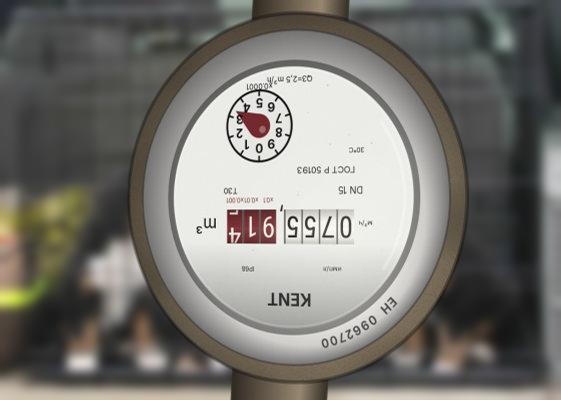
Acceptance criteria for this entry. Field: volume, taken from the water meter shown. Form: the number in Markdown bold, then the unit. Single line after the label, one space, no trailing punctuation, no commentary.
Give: **755.9143** m³
